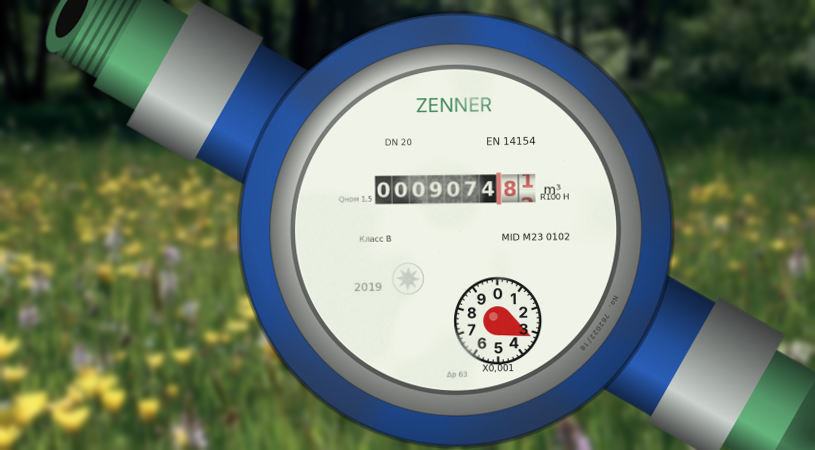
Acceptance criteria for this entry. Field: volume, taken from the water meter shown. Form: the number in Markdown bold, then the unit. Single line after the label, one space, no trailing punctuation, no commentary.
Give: **9074.813** m³
